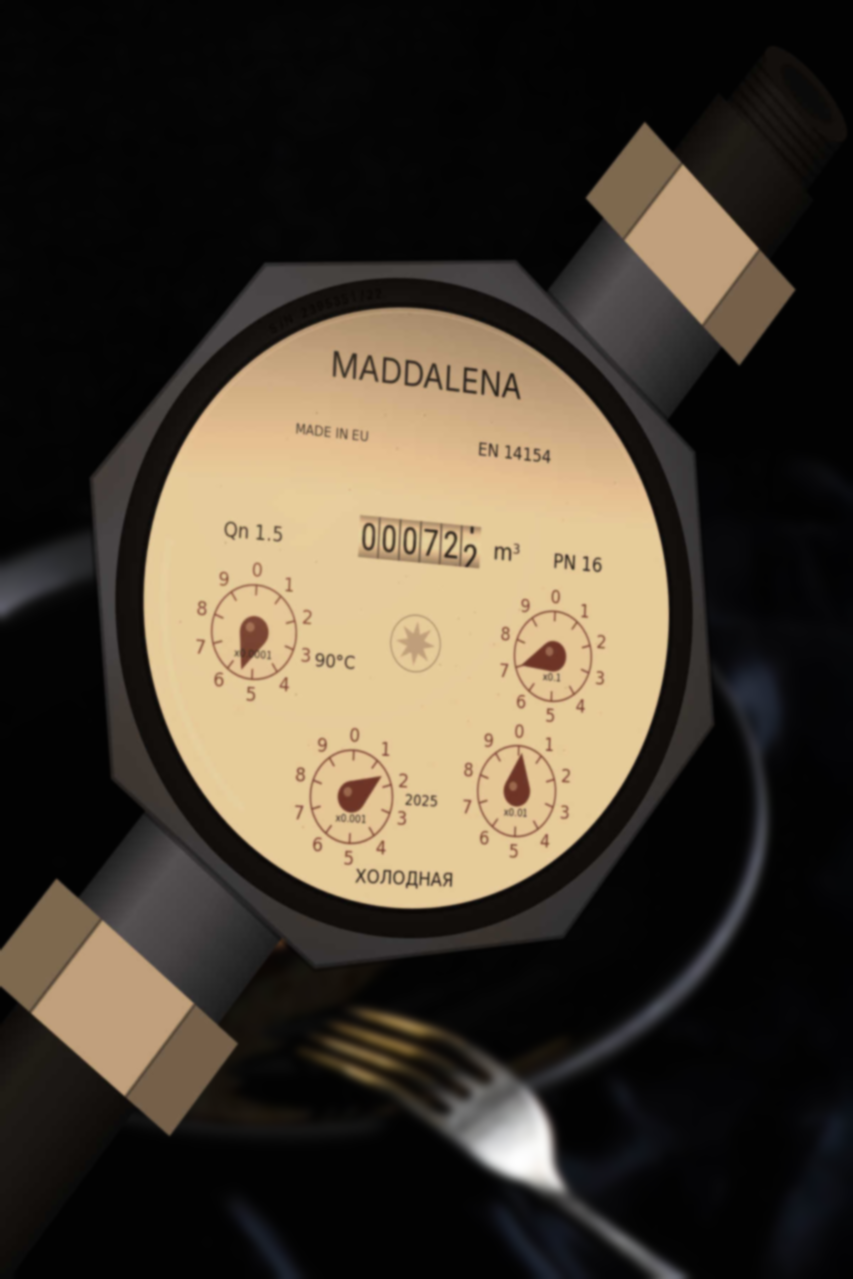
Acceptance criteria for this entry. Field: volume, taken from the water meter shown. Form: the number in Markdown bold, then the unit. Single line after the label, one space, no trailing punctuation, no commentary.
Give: **721.7015** m³
